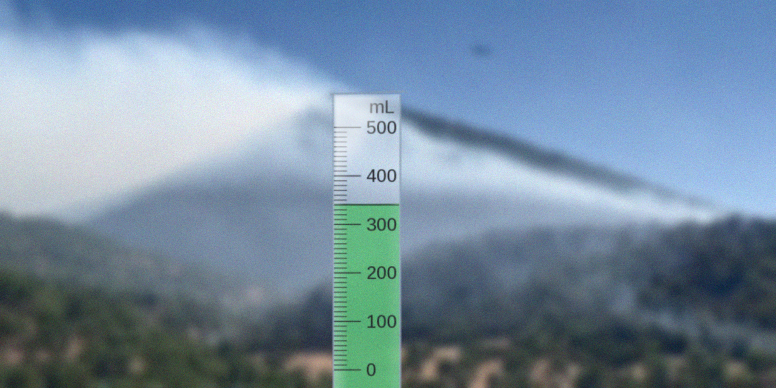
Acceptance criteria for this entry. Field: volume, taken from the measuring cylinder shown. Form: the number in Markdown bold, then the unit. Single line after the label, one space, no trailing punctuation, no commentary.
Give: **340** mL
